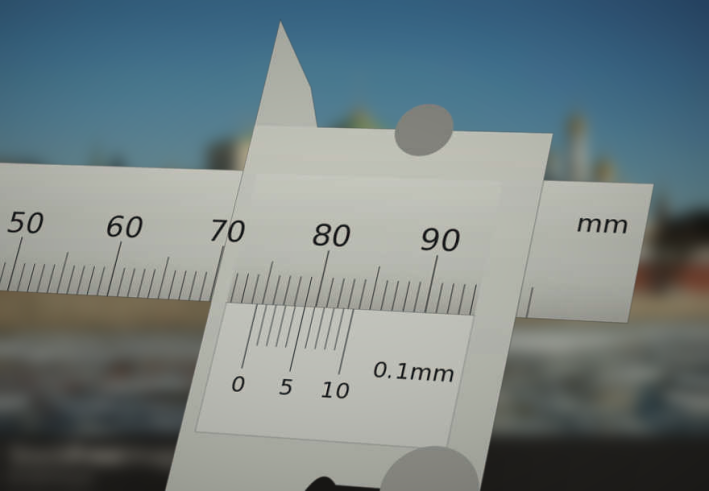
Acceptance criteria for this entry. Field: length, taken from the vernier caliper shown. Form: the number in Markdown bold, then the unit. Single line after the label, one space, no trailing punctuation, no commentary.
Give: **74.5** mm
